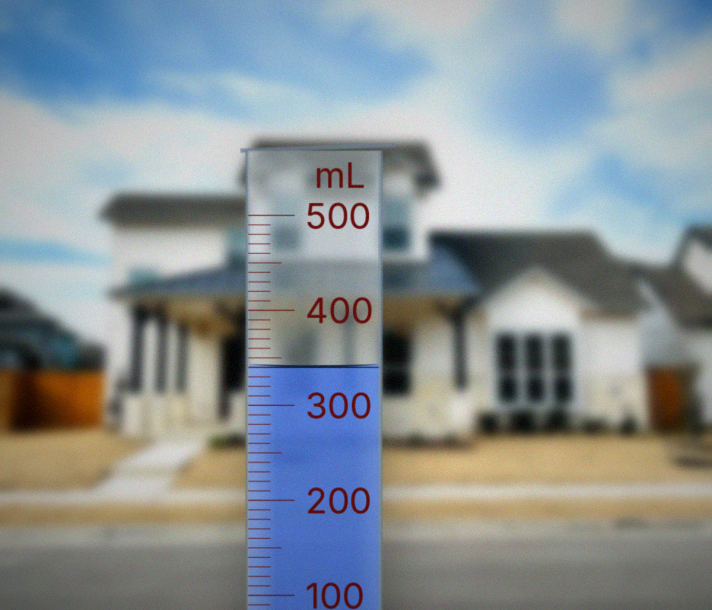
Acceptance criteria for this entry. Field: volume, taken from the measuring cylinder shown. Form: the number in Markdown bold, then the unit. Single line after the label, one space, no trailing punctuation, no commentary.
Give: **340** mL
